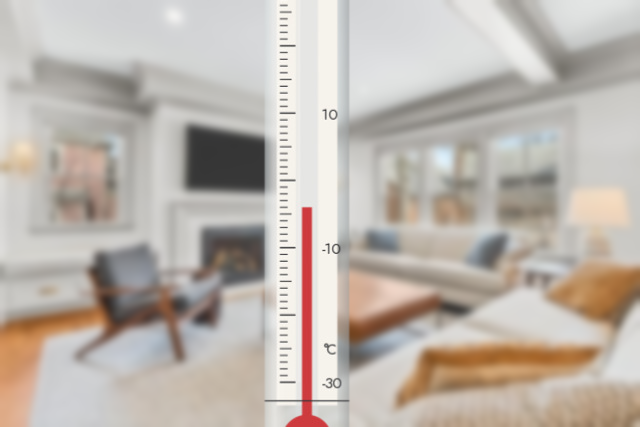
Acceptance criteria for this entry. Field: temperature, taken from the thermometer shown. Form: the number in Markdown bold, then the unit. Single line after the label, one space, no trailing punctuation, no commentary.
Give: **-4** °C
